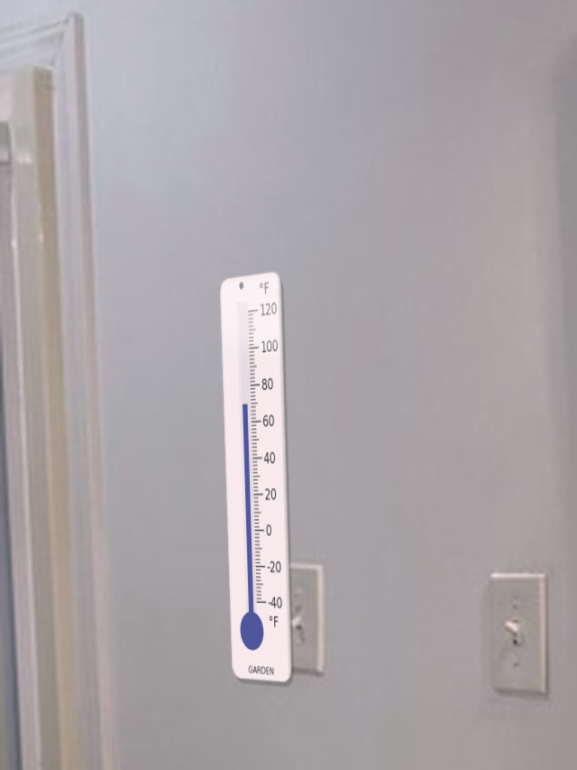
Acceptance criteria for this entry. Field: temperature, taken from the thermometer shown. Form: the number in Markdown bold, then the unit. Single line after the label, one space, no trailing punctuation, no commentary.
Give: **70** °F
